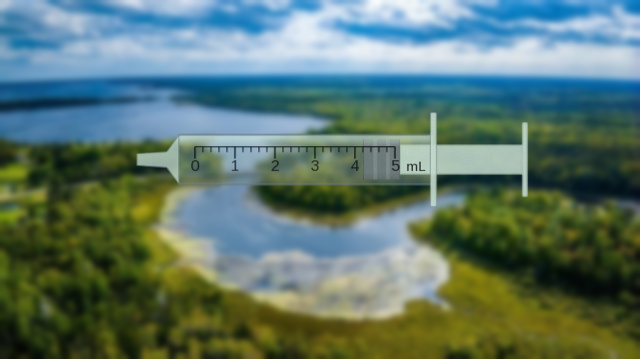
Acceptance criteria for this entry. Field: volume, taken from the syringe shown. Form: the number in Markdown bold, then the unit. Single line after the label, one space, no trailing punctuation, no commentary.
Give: **4.2** mL
